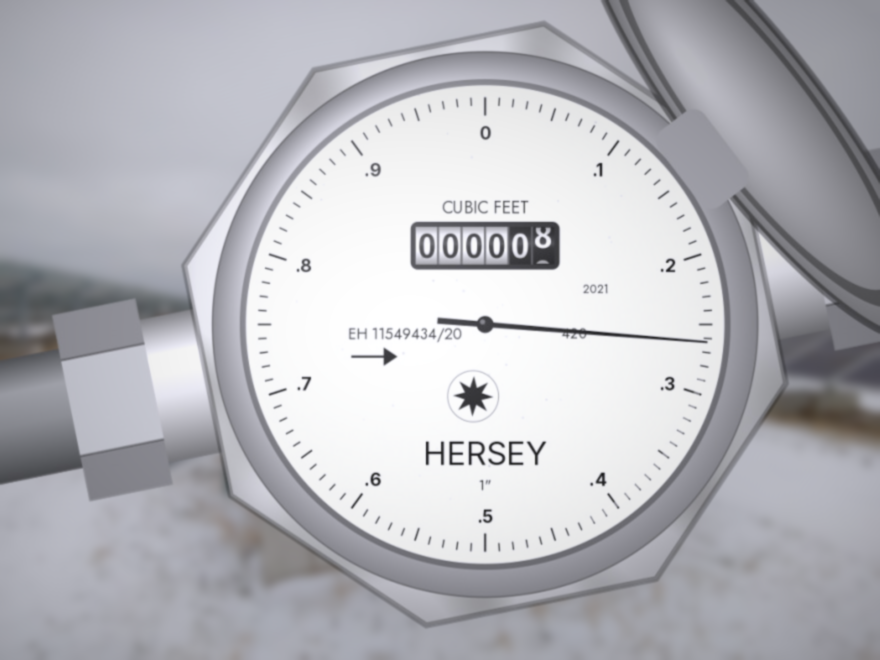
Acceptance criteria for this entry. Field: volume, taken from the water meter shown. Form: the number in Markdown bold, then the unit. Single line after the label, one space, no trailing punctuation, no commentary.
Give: **8.26** ft³
